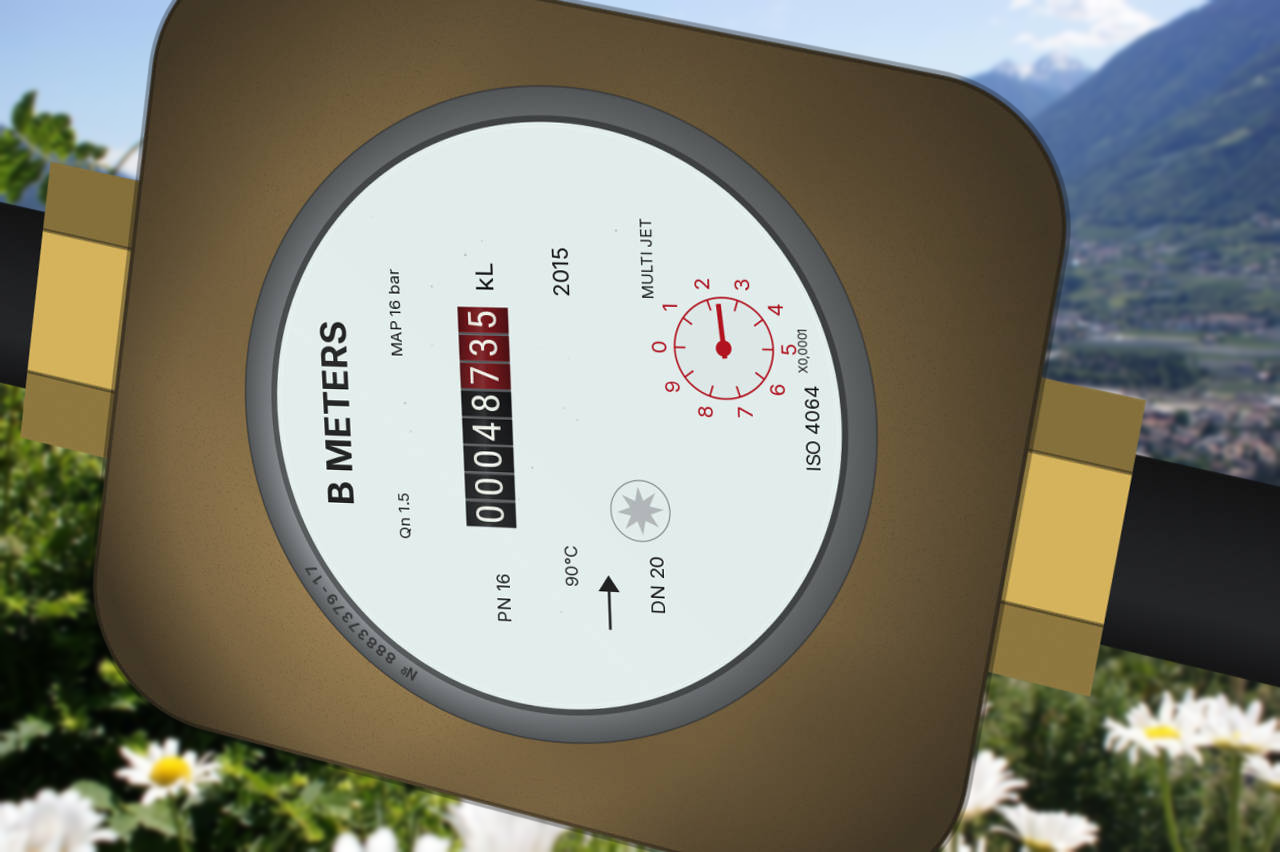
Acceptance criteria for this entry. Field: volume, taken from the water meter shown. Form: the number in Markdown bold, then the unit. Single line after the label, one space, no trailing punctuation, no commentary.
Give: **48.7352** kL
